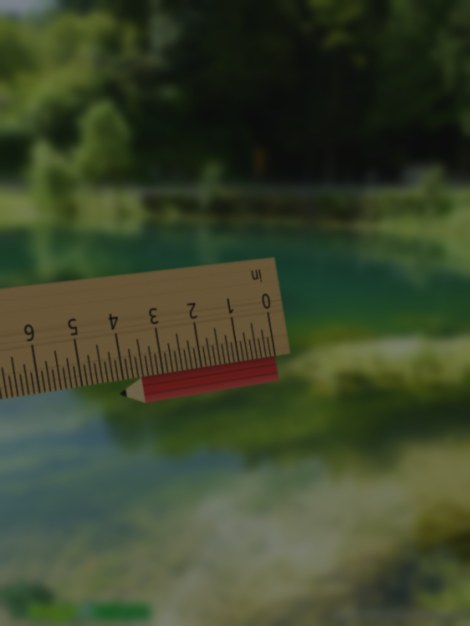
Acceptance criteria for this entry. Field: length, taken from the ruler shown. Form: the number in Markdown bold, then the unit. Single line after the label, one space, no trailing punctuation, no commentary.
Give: **4.125** in
